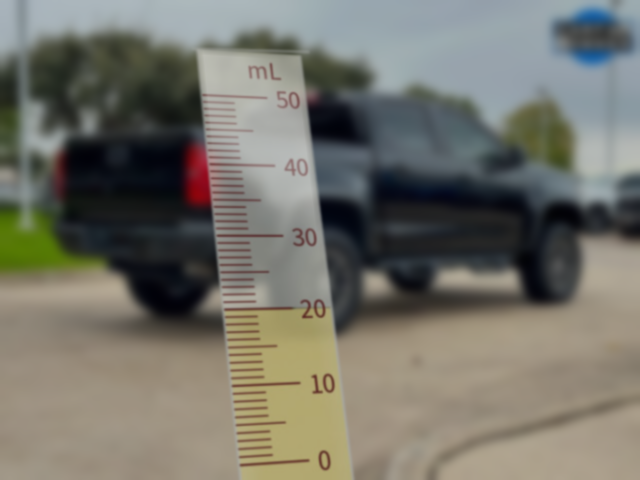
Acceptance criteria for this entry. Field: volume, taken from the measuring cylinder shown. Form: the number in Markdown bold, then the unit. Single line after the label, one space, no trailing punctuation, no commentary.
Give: **20** mL
